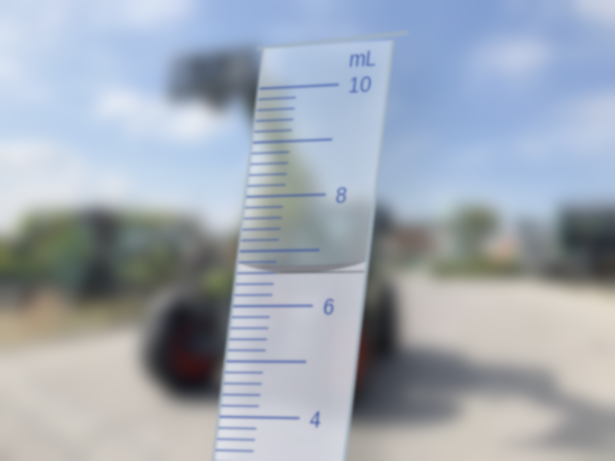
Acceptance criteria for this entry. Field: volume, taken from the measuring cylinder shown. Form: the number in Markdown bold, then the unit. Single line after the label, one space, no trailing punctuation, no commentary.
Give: **6.6** mL
